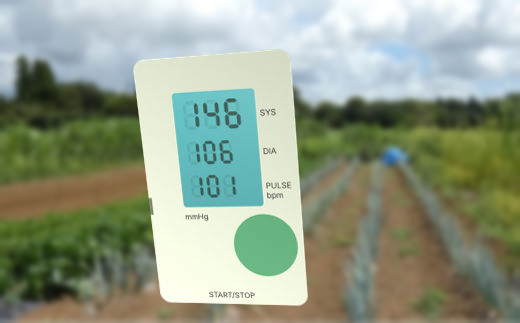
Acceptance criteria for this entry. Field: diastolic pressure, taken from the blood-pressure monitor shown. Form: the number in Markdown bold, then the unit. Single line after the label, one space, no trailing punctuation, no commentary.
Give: **106** mmHg
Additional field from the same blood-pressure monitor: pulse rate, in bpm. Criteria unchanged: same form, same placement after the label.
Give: **101** bpm
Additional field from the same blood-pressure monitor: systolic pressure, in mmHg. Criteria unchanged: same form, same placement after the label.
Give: **146** mmHg
